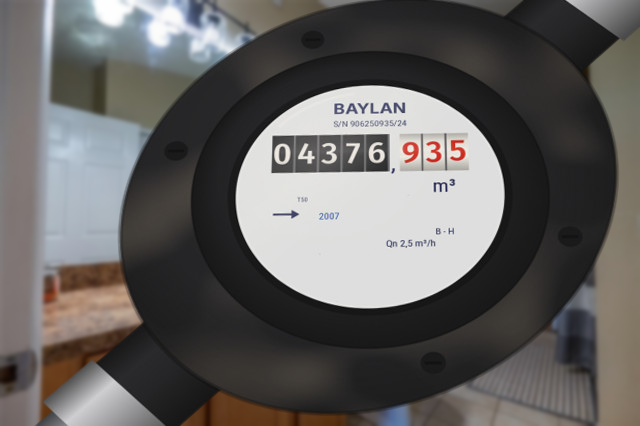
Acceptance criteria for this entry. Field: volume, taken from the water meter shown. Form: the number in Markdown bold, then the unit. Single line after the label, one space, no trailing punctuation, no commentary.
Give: **4376.935** m³
